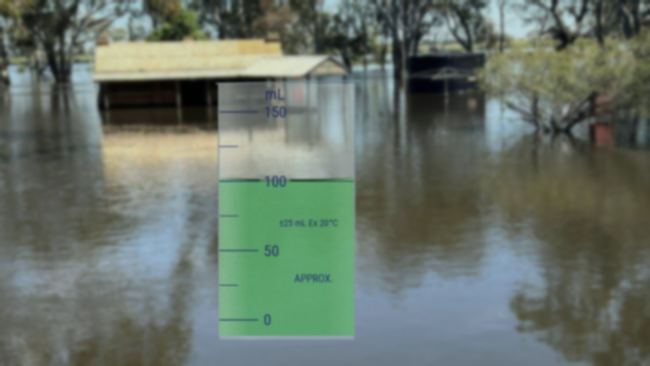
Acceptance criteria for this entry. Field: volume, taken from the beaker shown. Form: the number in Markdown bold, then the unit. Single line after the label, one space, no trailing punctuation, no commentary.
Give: **100** mL
